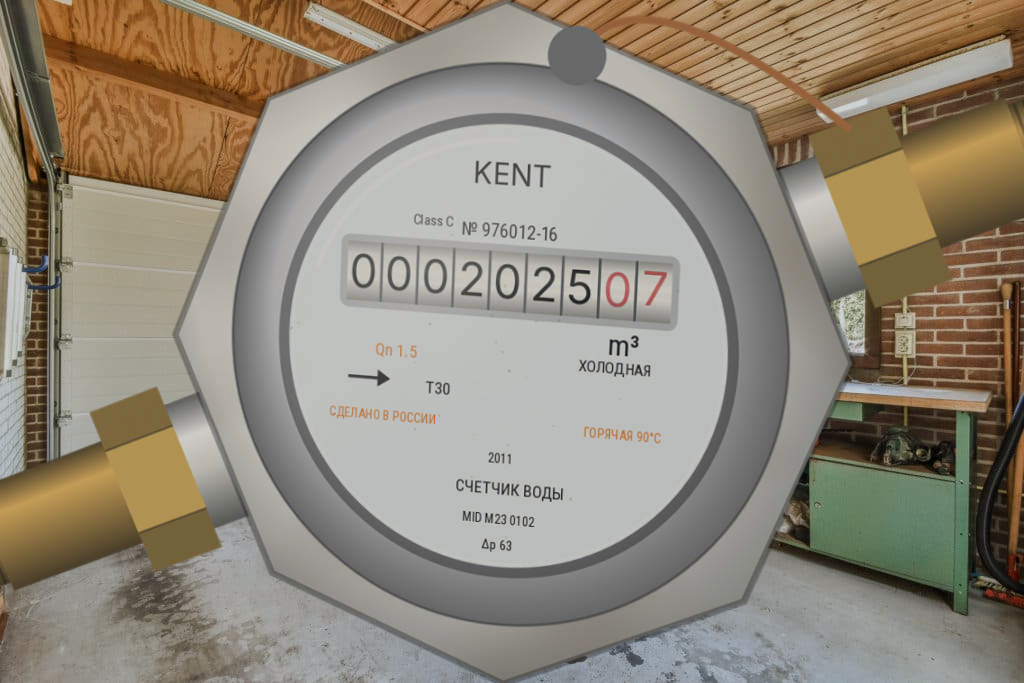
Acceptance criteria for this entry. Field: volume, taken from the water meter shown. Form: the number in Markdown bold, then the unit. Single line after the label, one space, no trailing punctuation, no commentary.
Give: **2025.07** m³
